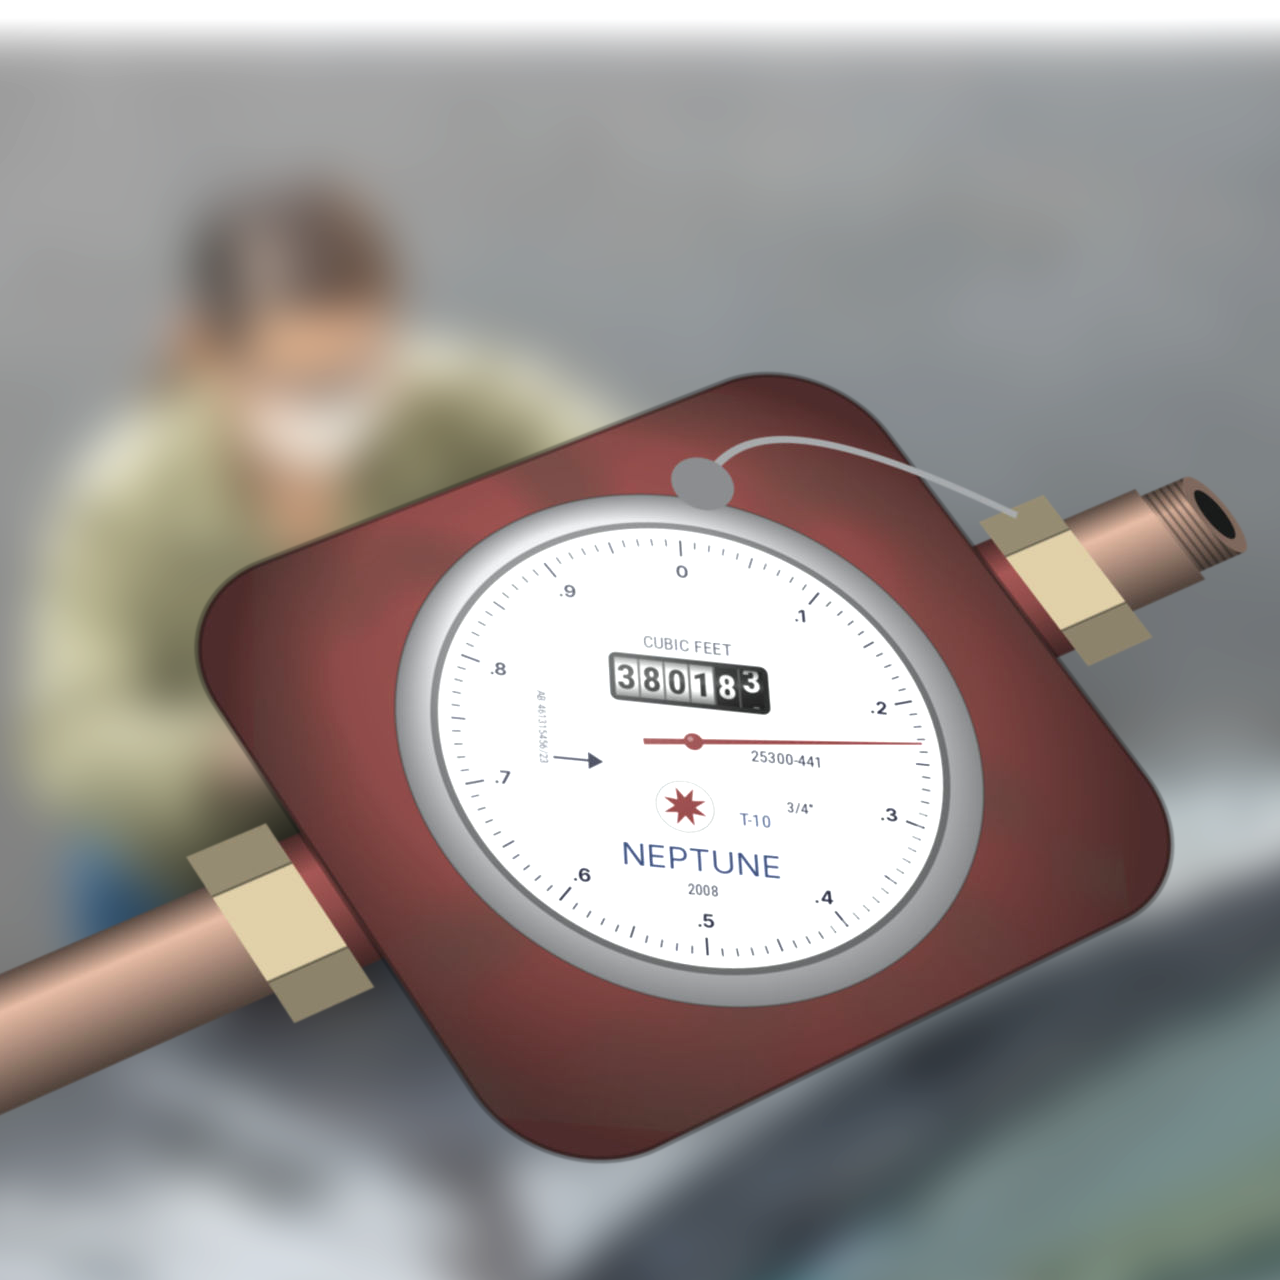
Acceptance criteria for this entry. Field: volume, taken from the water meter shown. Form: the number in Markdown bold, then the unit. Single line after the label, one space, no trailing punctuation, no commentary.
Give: **380183.23** ft³
